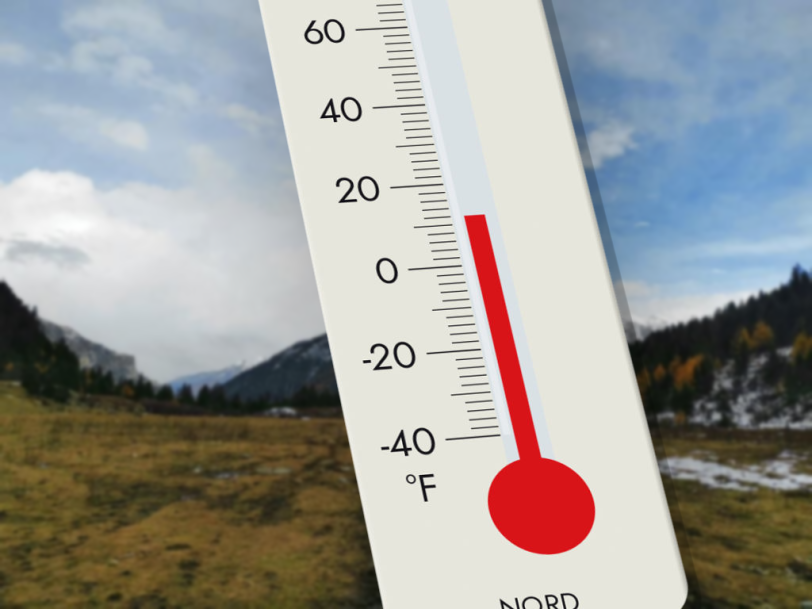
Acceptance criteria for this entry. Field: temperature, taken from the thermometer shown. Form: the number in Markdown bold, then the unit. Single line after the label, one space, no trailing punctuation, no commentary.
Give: **12** °F
